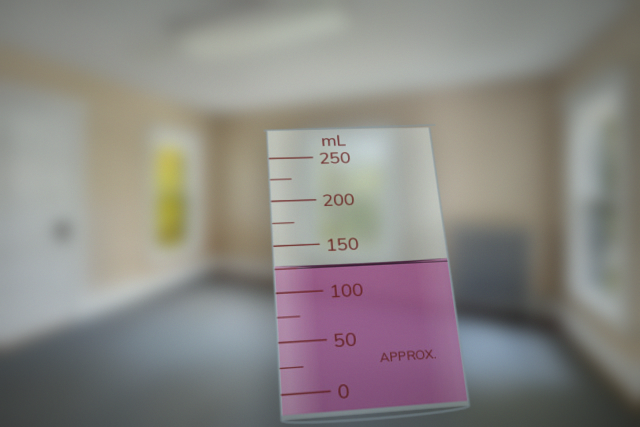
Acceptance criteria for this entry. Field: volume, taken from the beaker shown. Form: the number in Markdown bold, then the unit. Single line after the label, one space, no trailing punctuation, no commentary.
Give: **125** mL
